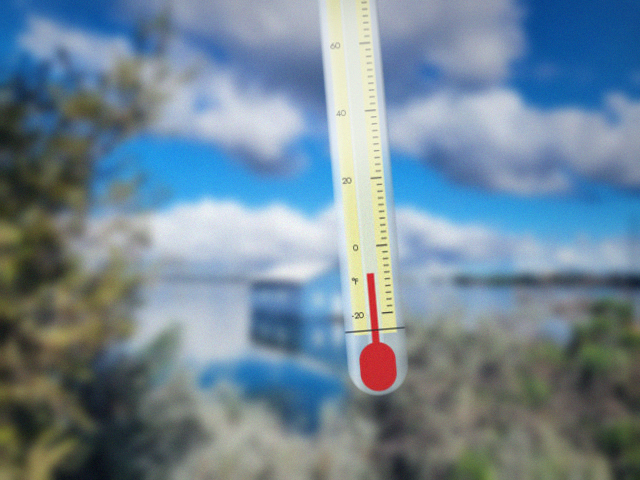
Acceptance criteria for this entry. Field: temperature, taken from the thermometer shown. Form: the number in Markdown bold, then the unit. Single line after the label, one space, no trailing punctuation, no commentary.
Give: **-8** °F
